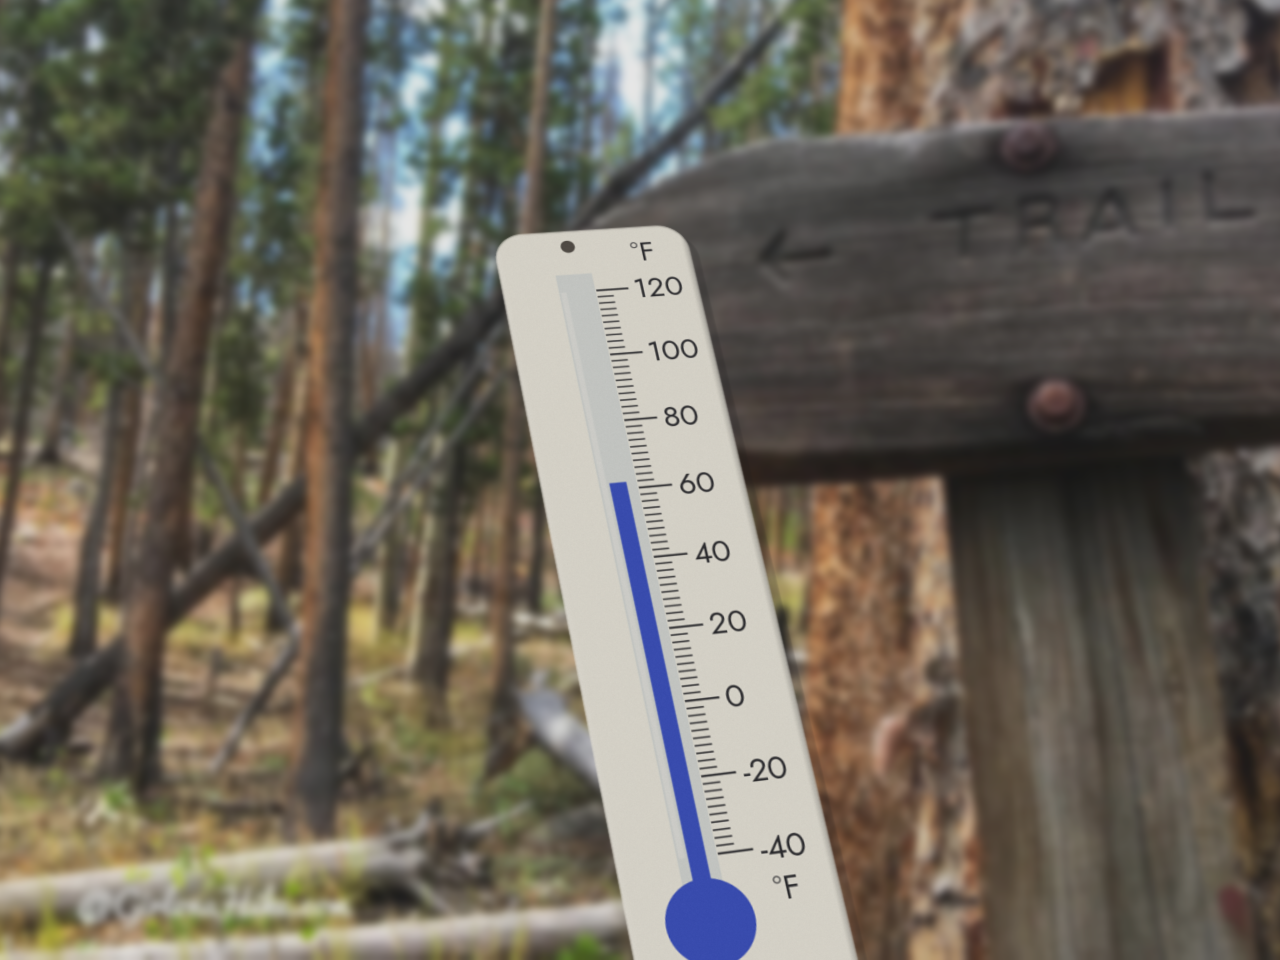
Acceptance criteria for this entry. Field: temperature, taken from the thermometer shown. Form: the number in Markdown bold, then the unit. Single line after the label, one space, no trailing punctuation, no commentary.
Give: **62** °F
